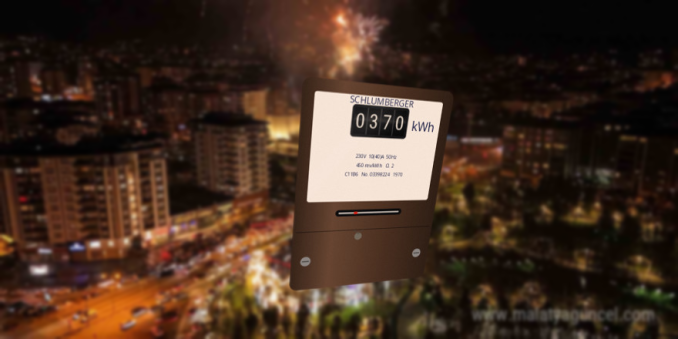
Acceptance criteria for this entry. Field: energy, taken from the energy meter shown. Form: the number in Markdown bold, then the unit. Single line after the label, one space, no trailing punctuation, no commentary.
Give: **370** kWh
